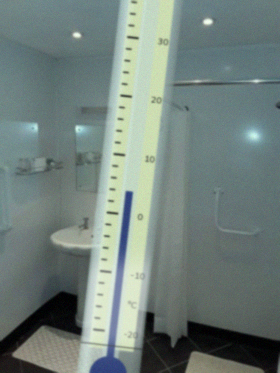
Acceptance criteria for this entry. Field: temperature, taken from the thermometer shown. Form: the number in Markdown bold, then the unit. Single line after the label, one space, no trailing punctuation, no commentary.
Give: **4** °C
